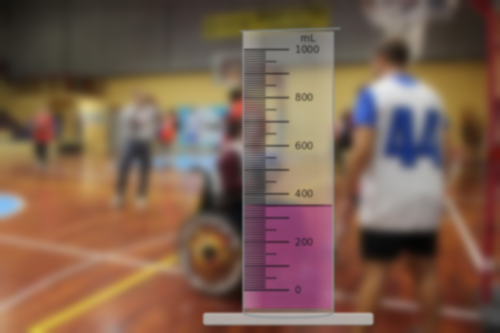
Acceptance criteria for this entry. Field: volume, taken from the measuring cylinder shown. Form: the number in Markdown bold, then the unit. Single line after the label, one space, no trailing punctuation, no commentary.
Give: **350** mL
